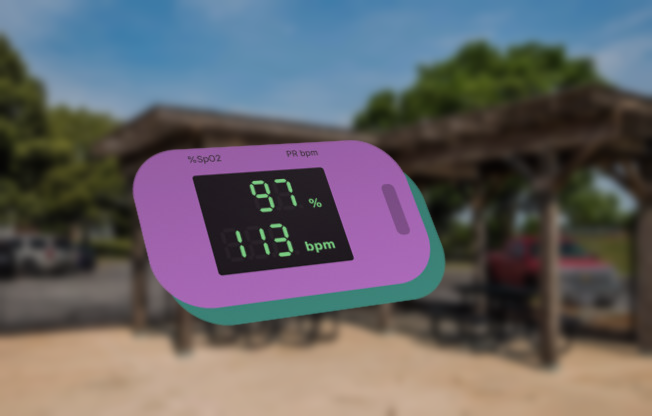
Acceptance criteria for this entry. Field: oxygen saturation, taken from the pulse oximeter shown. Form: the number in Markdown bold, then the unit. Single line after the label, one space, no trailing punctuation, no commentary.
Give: **97** %
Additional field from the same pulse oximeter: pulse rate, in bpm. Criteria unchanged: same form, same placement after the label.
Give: **113** bpm
